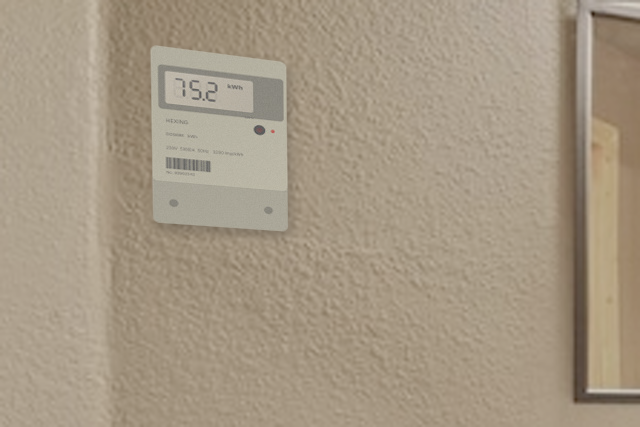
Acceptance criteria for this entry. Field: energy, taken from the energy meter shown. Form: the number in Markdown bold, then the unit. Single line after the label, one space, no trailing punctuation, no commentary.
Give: **75.2** kWh
